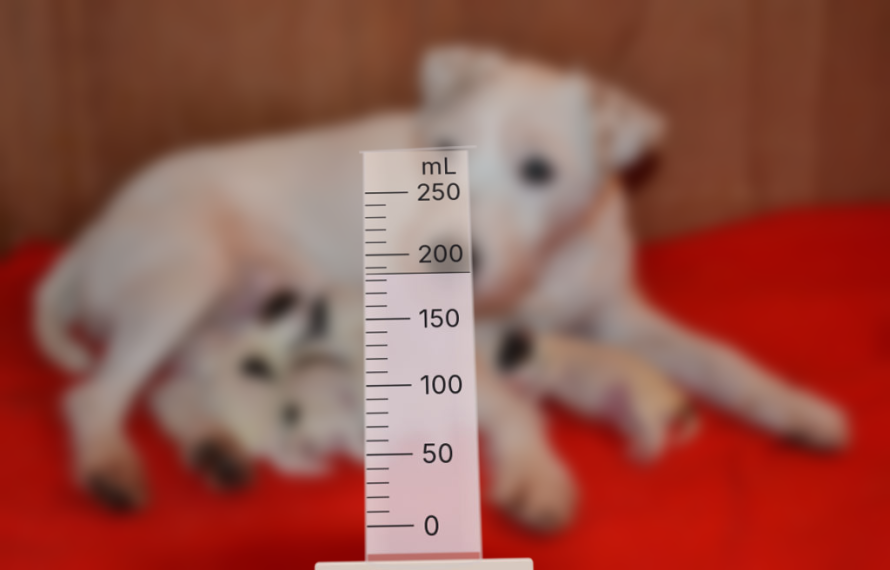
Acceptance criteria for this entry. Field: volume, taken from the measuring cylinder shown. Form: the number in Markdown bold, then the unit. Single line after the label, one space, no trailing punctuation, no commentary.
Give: **185** mL
